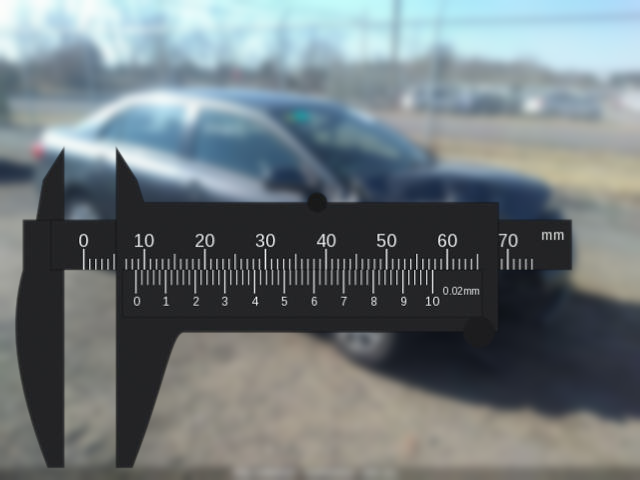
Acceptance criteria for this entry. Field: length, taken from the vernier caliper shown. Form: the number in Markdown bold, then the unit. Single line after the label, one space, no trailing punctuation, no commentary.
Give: **8.6** mm
